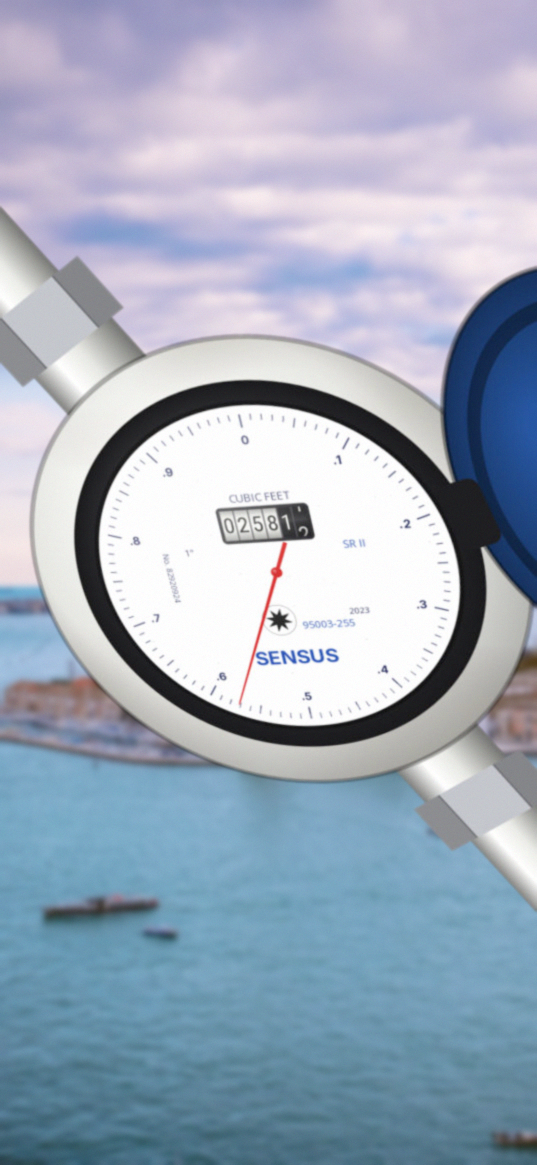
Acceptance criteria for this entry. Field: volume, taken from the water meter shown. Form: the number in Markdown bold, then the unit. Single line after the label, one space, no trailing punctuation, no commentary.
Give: **25811.57** ft³
